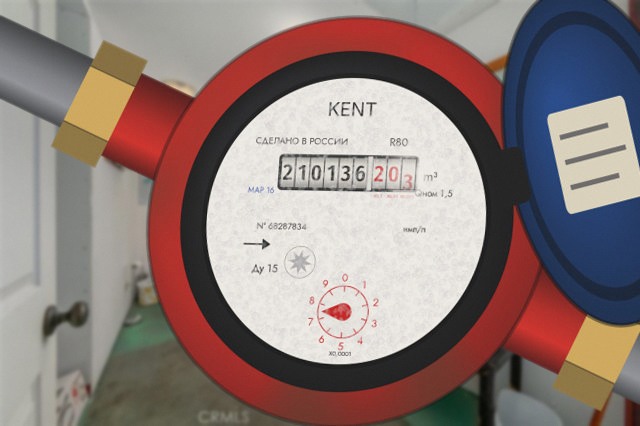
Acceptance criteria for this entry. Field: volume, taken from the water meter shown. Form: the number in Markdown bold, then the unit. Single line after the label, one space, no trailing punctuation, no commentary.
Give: **210136.2027** m³
